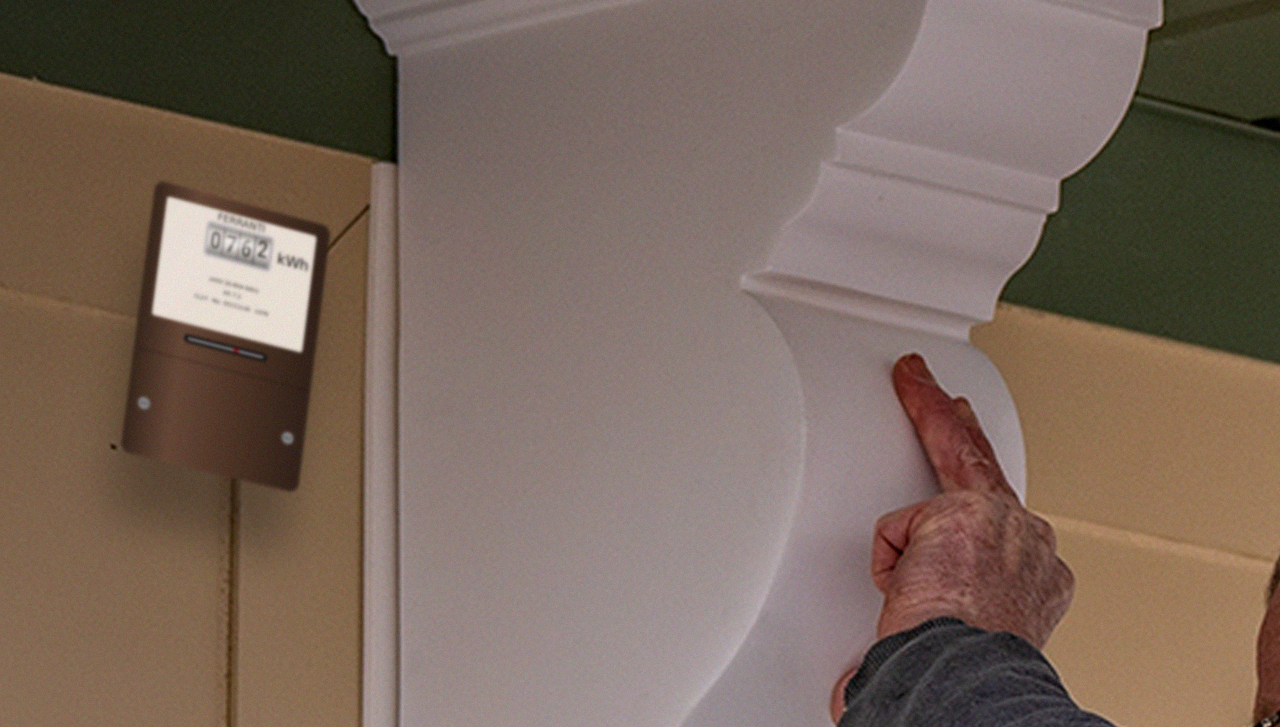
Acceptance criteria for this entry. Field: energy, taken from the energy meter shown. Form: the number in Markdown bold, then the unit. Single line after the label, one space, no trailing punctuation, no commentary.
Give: **762** kWh
